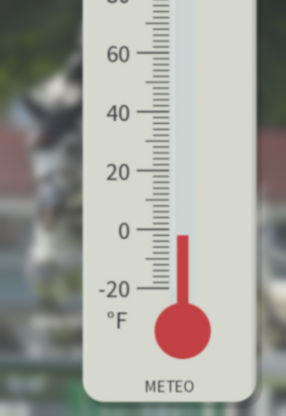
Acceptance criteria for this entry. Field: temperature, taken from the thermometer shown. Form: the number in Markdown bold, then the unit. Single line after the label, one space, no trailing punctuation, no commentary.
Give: **-2** °F
